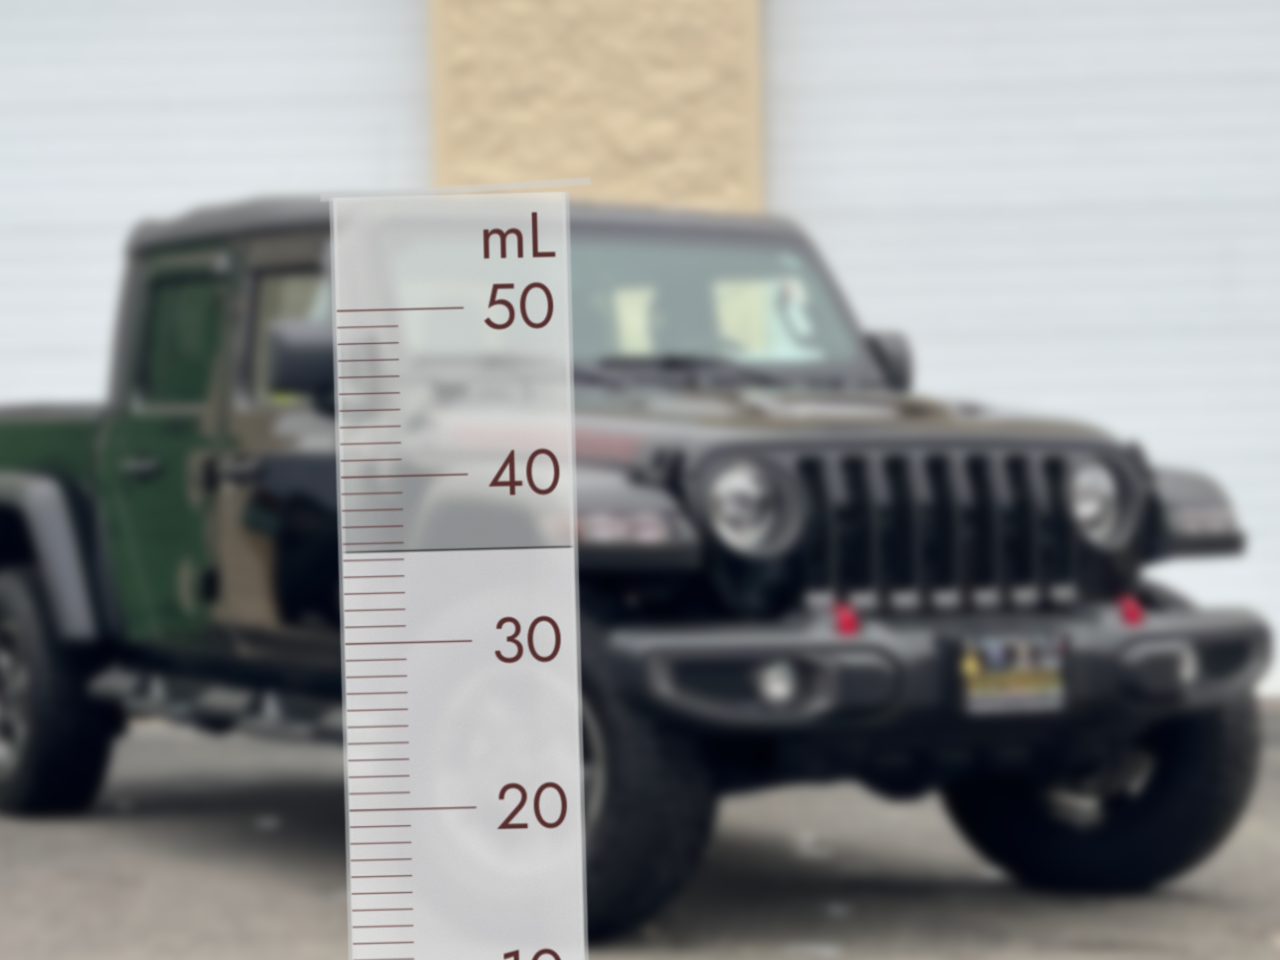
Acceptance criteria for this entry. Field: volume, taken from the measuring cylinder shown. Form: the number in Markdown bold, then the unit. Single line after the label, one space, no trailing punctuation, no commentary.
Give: **35.5** mL
